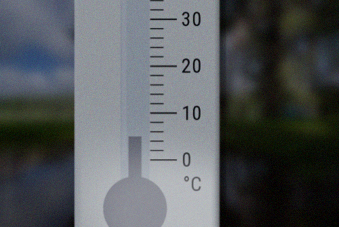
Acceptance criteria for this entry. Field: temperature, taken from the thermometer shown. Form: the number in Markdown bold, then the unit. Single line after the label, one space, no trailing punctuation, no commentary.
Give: **5** °C
